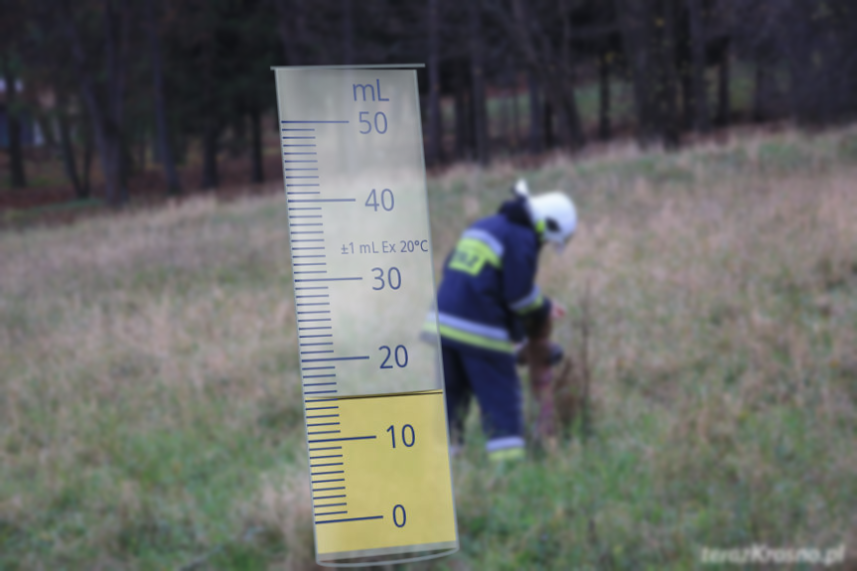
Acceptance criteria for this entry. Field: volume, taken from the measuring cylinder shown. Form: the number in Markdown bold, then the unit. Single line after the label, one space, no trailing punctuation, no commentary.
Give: **15** mL
